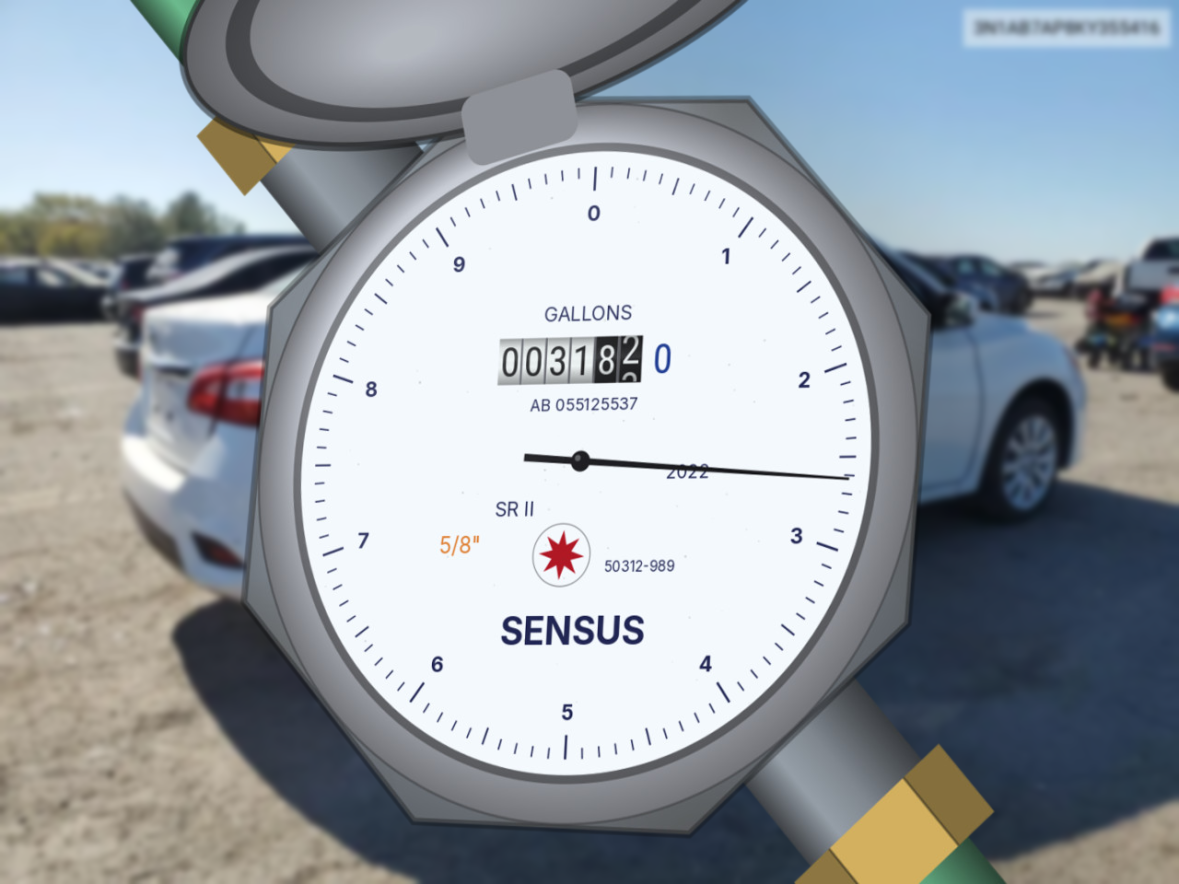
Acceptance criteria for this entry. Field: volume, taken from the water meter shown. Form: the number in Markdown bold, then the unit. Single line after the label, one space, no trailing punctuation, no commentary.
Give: **31822.6** gal
